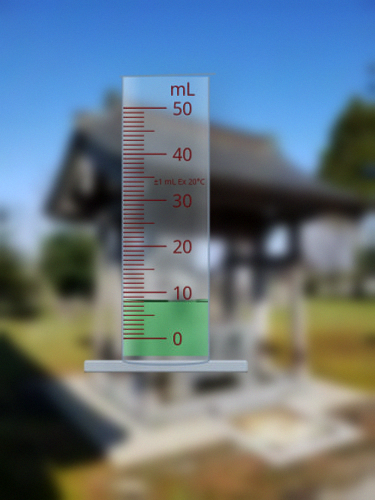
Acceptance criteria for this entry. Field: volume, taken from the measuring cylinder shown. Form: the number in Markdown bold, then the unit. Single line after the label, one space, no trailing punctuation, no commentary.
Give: **8** mL
